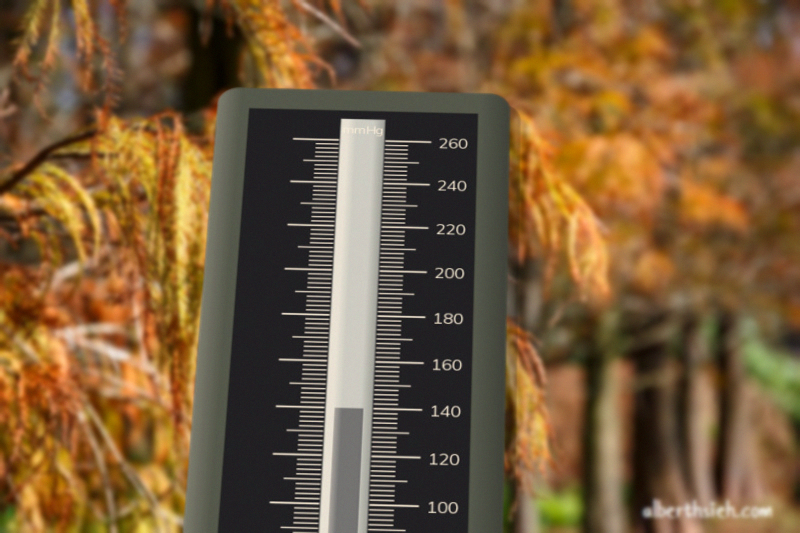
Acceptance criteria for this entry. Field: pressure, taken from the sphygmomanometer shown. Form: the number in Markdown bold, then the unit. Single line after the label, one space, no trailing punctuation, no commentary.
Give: **140** mmHg
